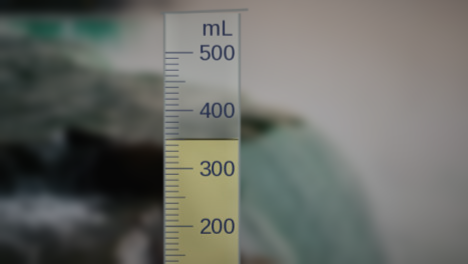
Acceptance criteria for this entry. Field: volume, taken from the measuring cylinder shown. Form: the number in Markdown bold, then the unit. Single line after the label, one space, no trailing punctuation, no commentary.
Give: **350** mL
